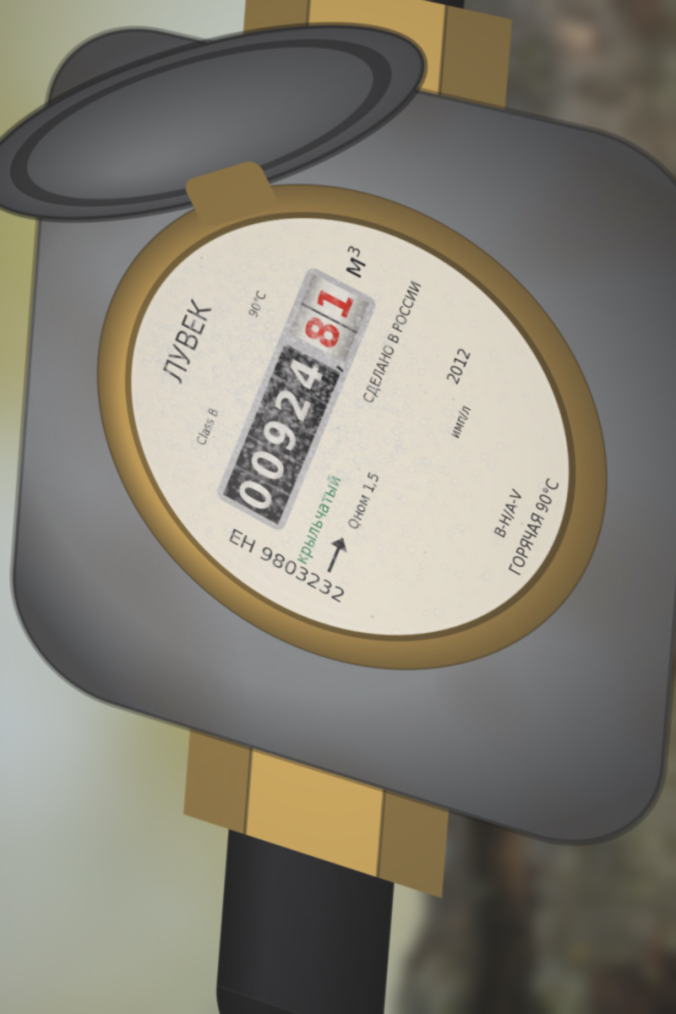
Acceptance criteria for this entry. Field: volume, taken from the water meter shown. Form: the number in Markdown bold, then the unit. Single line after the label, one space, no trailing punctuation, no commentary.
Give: **924.81** m³
